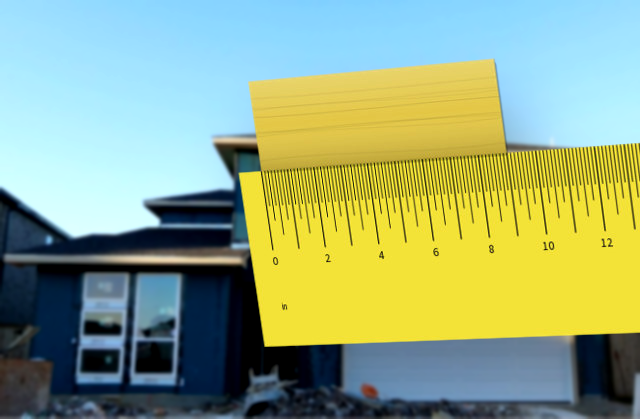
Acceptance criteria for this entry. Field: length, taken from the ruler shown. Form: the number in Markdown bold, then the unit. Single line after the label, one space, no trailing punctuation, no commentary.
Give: **9** in
